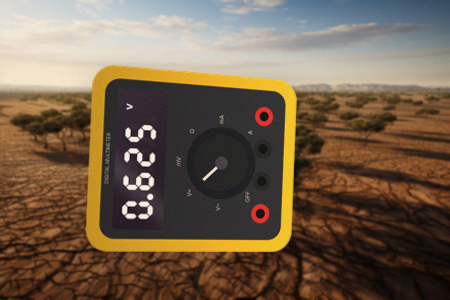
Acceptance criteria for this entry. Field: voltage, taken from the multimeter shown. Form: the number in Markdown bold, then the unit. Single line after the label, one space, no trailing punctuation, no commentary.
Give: **0.625** V
